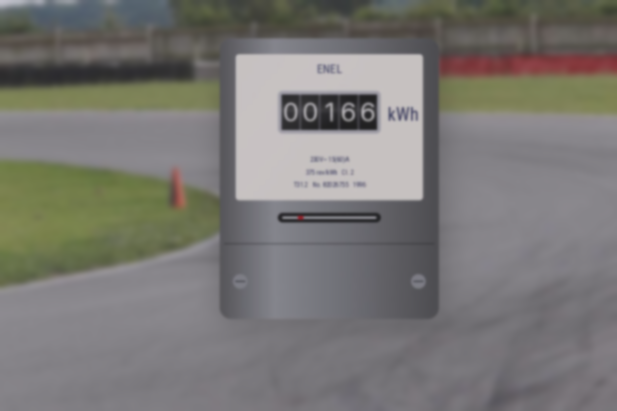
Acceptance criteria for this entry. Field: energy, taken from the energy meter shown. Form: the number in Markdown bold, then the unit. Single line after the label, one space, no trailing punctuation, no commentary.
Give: **166** kWh
